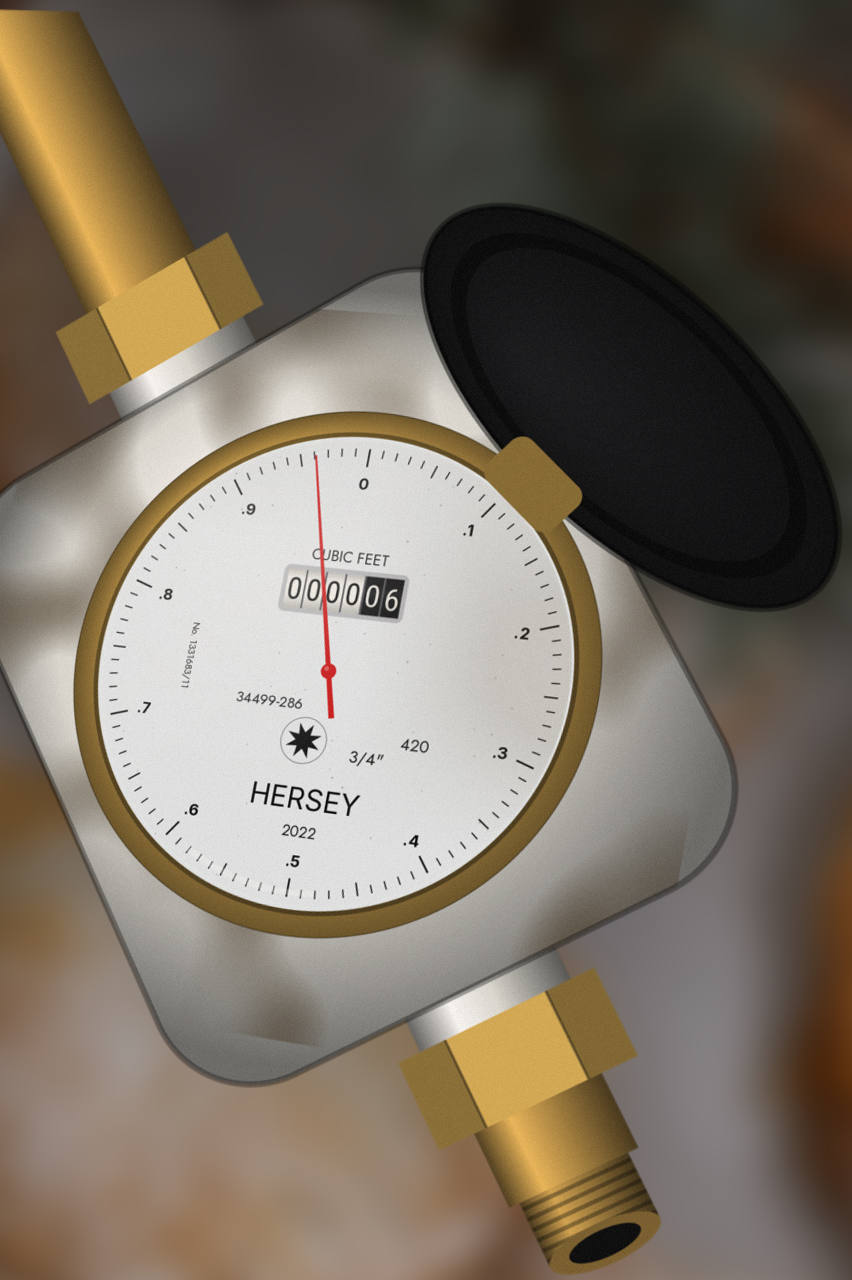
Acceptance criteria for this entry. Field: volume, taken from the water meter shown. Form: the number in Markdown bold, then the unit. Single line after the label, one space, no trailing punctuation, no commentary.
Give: **5.96** ft³
